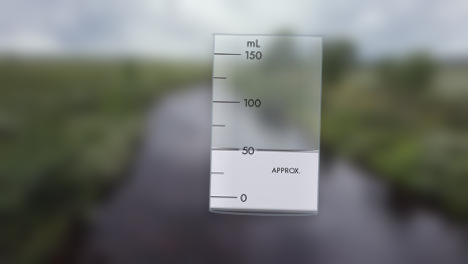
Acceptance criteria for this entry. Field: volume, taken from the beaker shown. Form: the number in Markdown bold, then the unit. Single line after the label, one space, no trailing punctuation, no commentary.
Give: **50** mL
